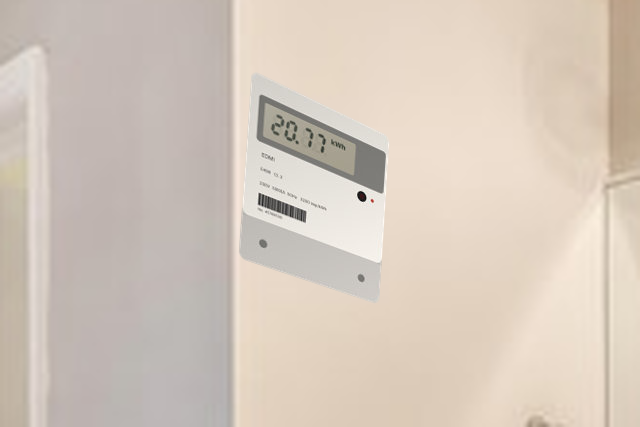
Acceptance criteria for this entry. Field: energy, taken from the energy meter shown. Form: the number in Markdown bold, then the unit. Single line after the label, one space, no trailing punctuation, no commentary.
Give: **20.77** kWh
